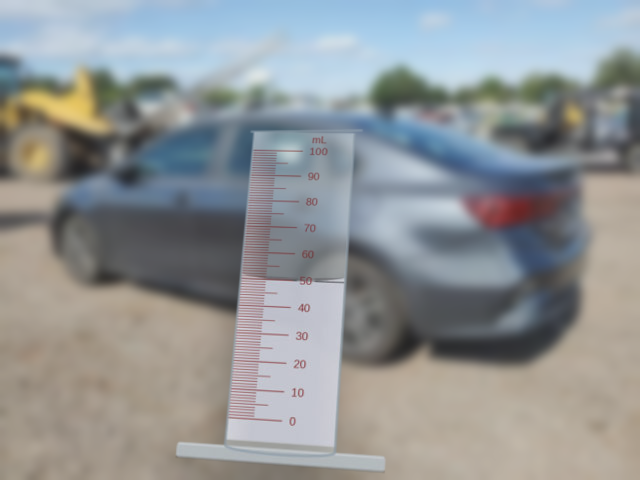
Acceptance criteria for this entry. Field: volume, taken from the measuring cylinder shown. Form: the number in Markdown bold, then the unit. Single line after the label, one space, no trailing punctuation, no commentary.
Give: **50** mL
